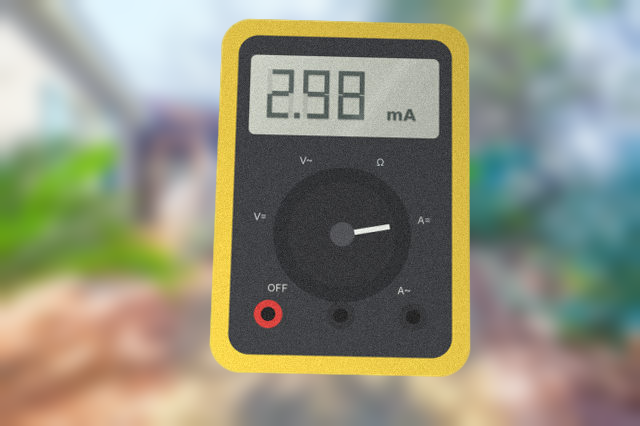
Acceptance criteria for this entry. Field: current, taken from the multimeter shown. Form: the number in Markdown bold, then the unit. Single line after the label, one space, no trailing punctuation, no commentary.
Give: **2.98** mA
